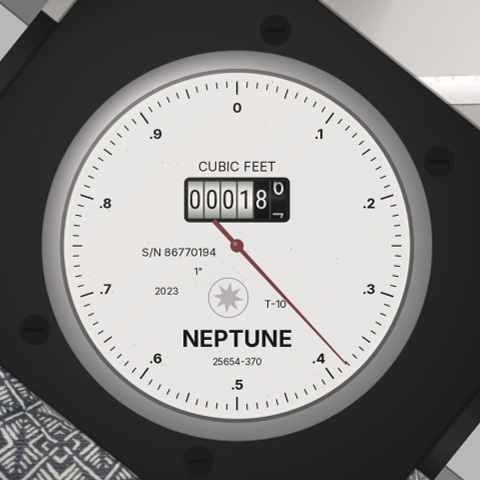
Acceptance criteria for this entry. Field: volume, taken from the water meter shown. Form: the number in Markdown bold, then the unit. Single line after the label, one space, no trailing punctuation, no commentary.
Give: **186.38** ft³
